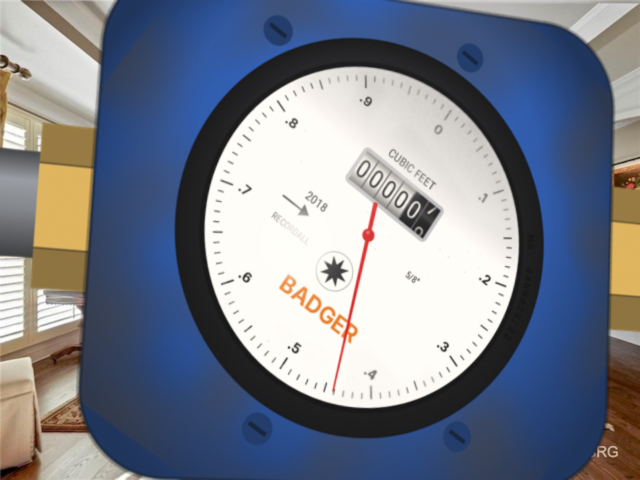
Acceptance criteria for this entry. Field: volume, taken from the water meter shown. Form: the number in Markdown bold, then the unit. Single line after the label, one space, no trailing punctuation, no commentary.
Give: **7.44** ft³
